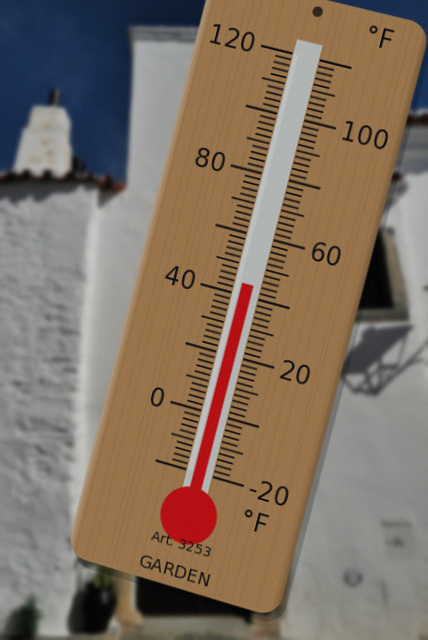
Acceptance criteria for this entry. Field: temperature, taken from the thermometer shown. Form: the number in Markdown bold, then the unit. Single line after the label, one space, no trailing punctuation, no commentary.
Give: **44** °F
